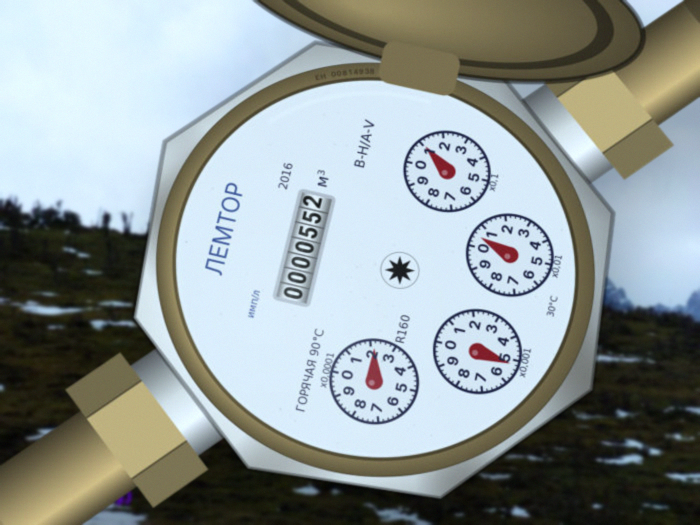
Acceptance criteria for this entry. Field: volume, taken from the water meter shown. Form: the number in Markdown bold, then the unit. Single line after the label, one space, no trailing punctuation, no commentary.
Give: **552.1052** m³
